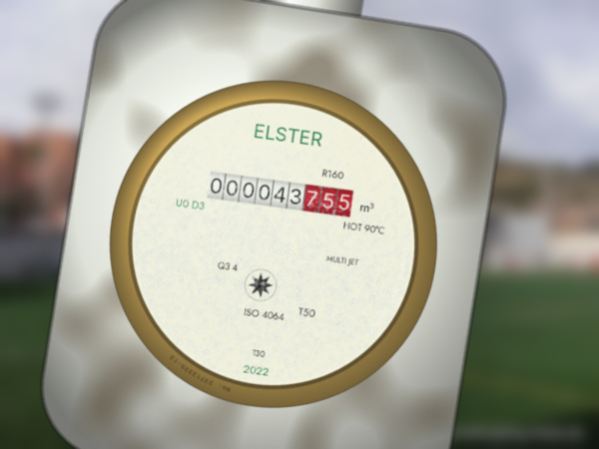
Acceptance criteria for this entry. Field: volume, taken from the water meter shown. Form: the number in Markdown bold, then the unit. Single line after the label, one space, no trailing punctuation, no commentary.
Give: **43.755** m³
